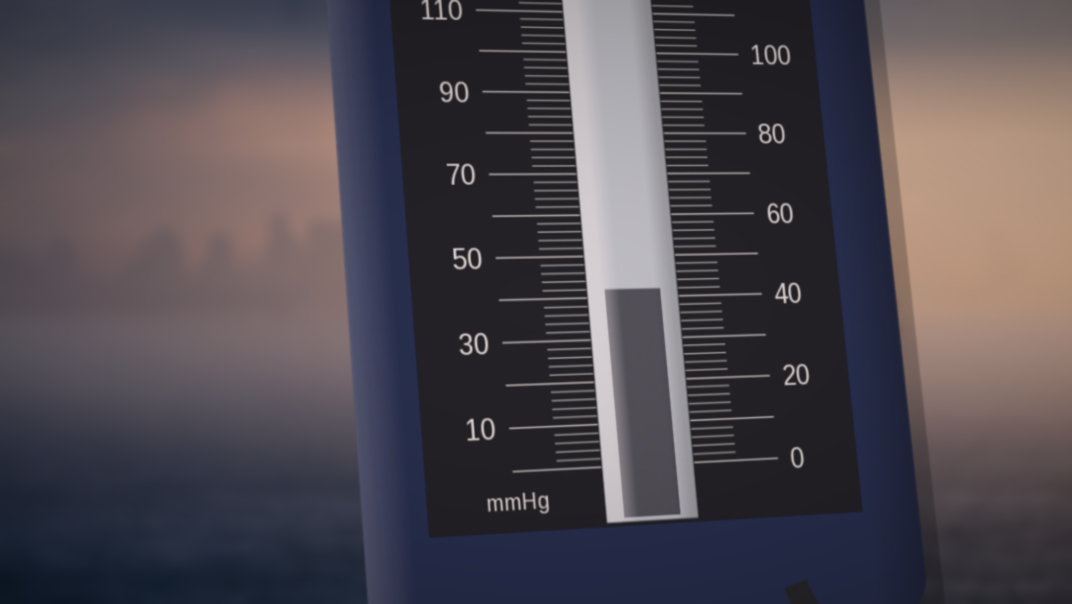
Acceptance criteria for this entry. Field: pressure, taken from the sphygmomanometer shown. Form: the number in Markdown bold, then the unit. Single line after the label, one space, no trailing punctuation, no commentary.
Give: **42** mmHg
